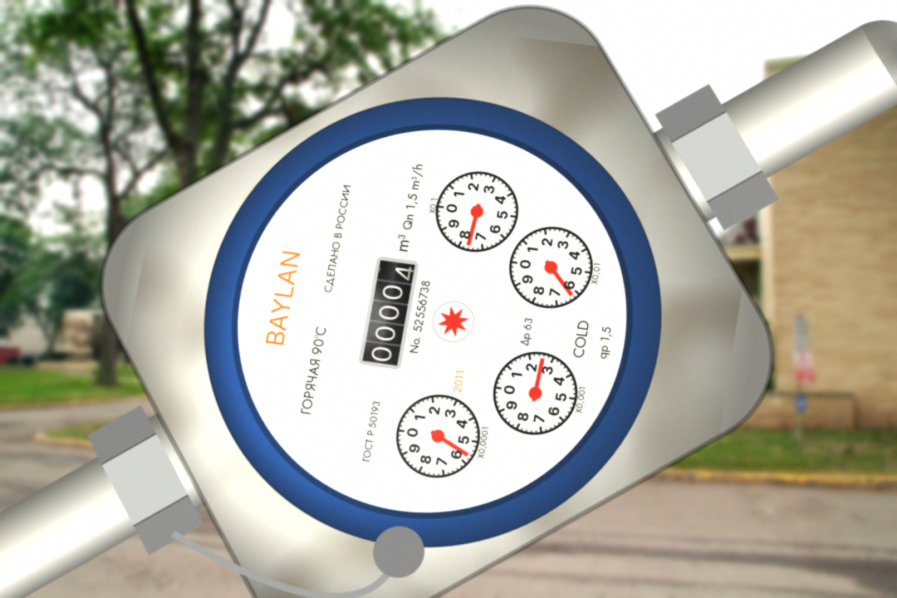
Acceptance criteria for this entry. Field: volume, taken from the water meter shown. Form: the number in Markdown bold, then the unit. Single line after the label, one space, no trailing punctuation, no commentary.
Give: **3.7625** m³
